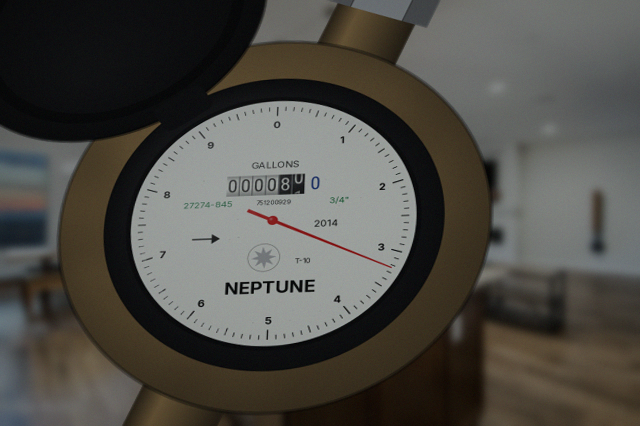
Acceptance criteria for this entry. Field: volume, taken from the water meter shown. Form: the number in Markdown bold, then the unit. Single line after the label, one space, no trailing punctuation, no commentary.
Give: **803.2** gal
